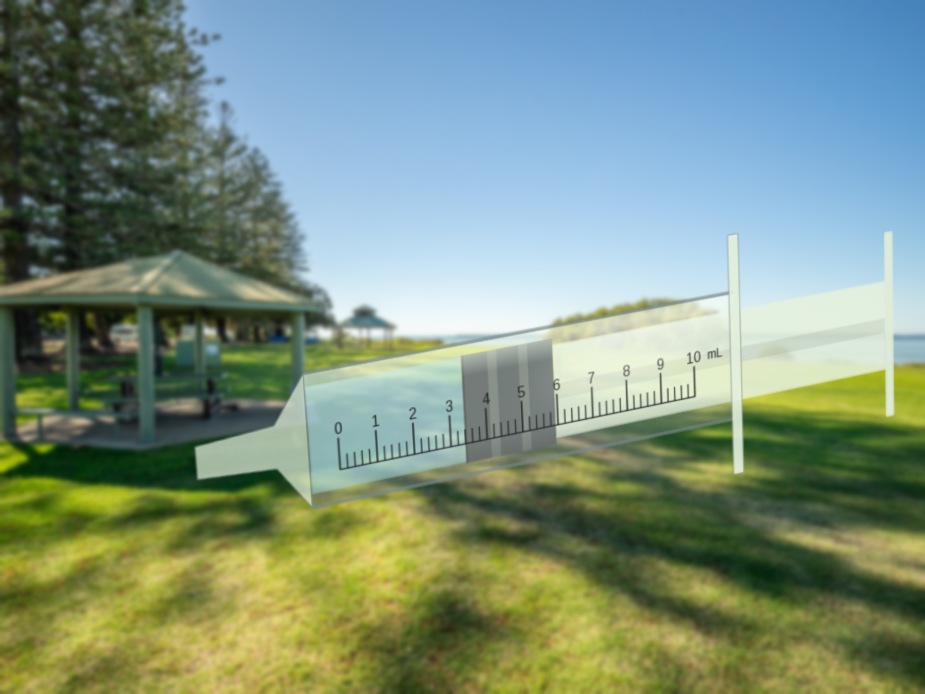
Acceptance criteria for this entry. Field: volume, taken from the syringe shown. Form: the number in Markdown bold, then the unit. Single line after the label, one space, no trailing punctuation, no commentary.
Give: **3.4** mL
